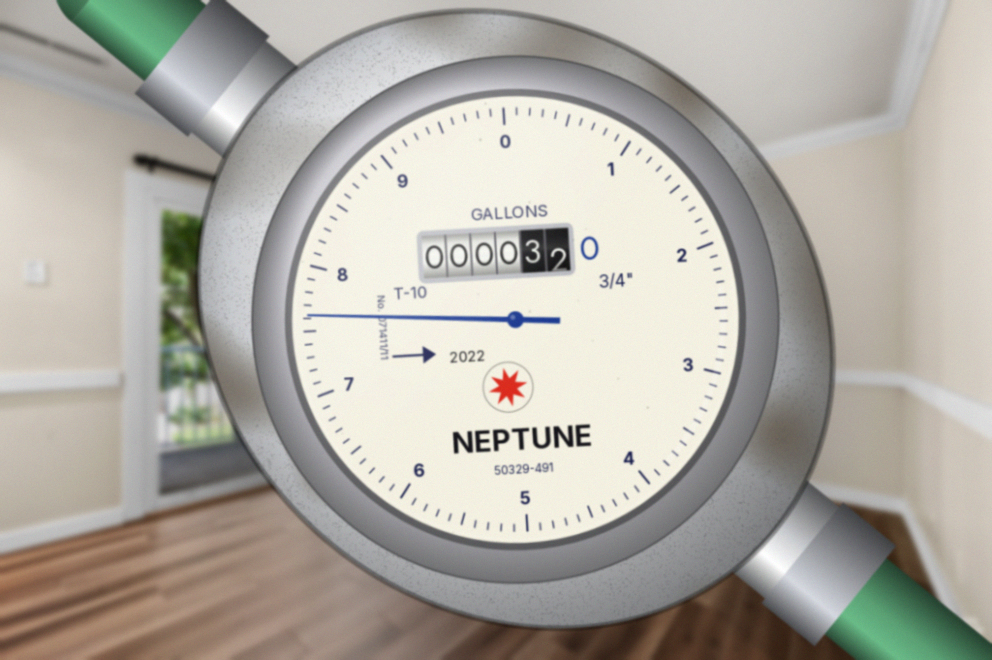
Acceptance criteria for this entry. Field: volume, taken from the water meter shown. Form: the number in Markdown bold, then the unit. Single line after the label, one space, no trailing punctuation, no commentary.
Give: **317.6** gal
